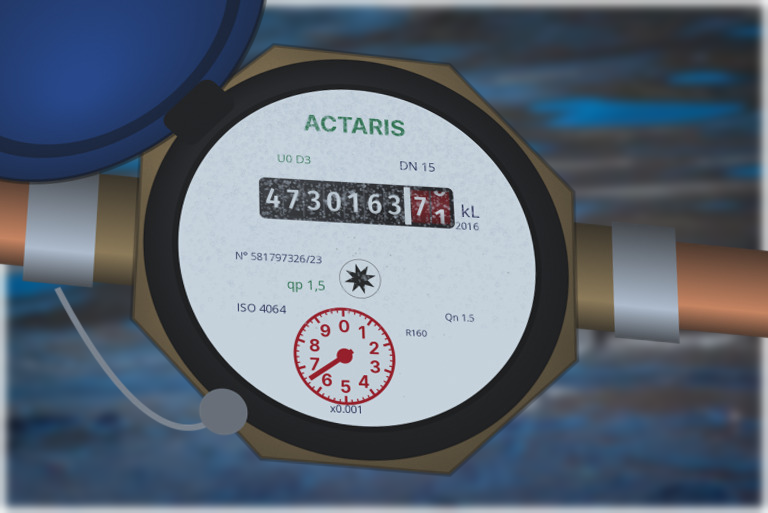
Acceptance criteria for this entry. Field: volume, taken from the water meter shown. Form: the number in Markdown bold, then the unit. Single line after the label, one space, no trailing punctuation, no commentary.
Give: **4730163.706** kL
